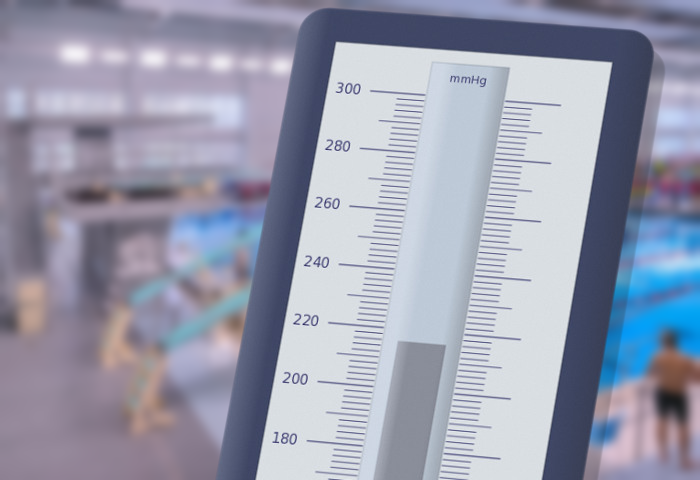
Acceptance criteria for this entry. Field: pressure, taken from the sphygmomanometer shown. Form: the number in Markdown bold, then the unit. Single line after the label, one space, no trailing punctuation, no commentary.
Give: **216** mmHg
